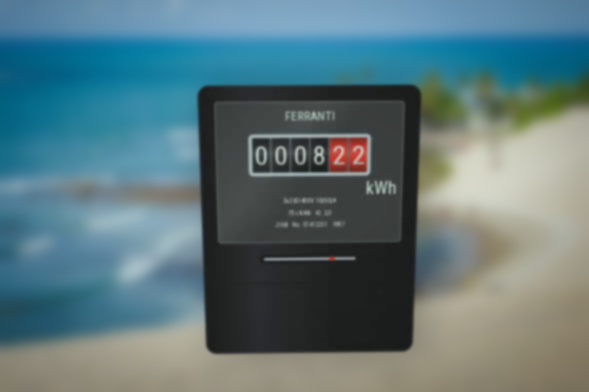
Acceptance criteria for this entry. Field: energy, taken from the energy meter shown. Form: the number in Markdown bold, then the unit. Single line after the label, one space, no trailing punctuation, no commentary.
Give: **8.22** kWh
